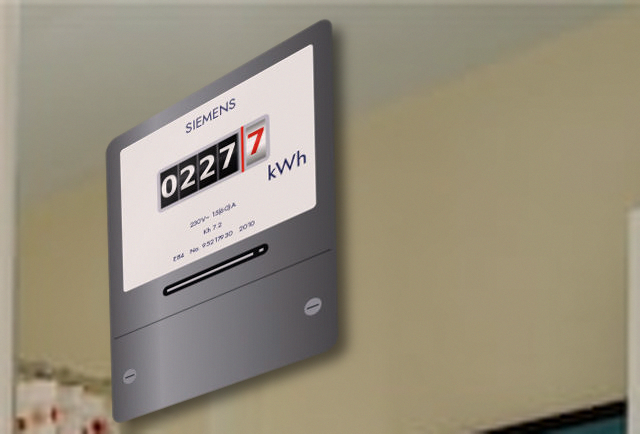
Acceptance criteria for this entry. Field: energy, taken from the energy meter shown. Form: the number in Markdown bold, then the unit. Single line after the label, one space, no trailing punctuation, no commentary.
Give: **227.7** kWh
